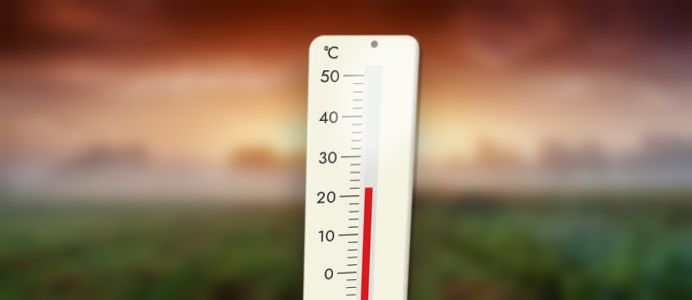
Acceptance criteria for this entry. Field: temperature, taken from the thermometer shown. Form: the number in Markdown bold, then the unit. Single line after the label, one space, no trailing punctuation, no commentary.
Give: **22** °C
